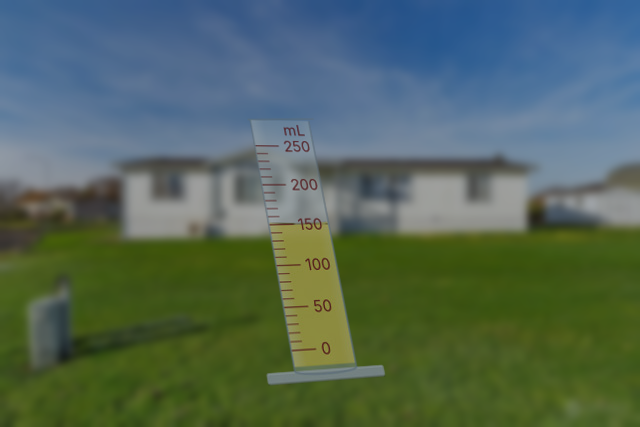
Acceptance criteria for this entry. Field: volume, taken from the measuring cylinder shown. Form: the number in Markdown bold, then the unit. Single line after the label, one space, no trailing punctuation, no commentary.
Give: **150** mL
